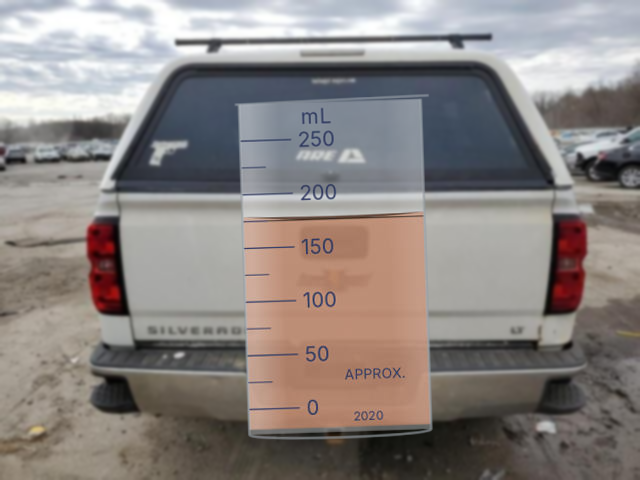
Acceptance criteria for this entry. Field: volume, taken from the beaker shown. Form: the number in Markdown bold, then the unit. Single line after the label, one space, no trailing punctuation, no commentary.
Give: **175** mL
